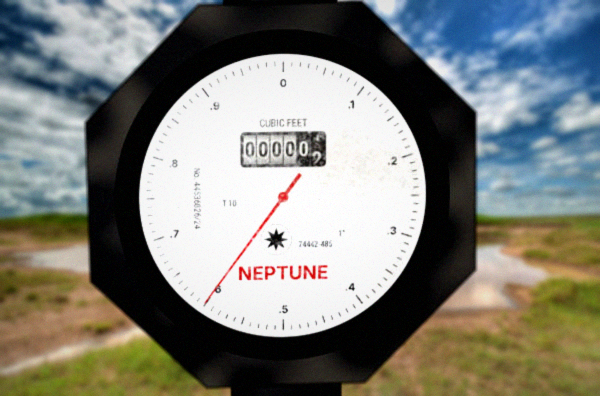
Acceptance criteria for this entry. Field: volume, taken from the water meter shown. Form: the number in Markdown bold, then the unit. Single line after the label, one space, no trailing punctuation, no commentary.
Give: **1.60** ft³
